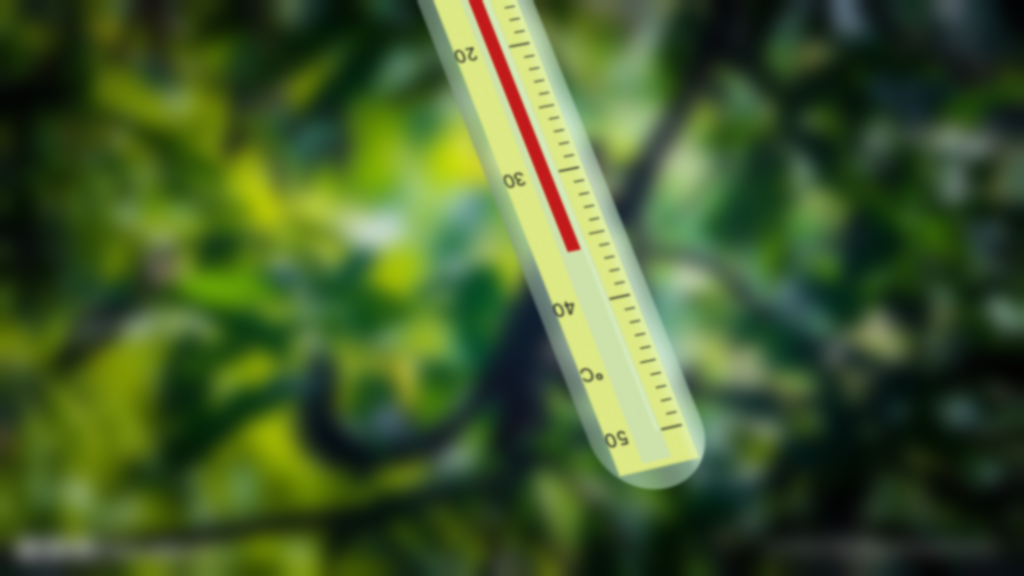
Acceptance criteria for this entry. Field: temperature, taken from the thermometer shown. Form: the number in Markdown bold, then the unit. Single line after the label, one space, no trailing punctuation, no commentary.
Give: **36** °C
